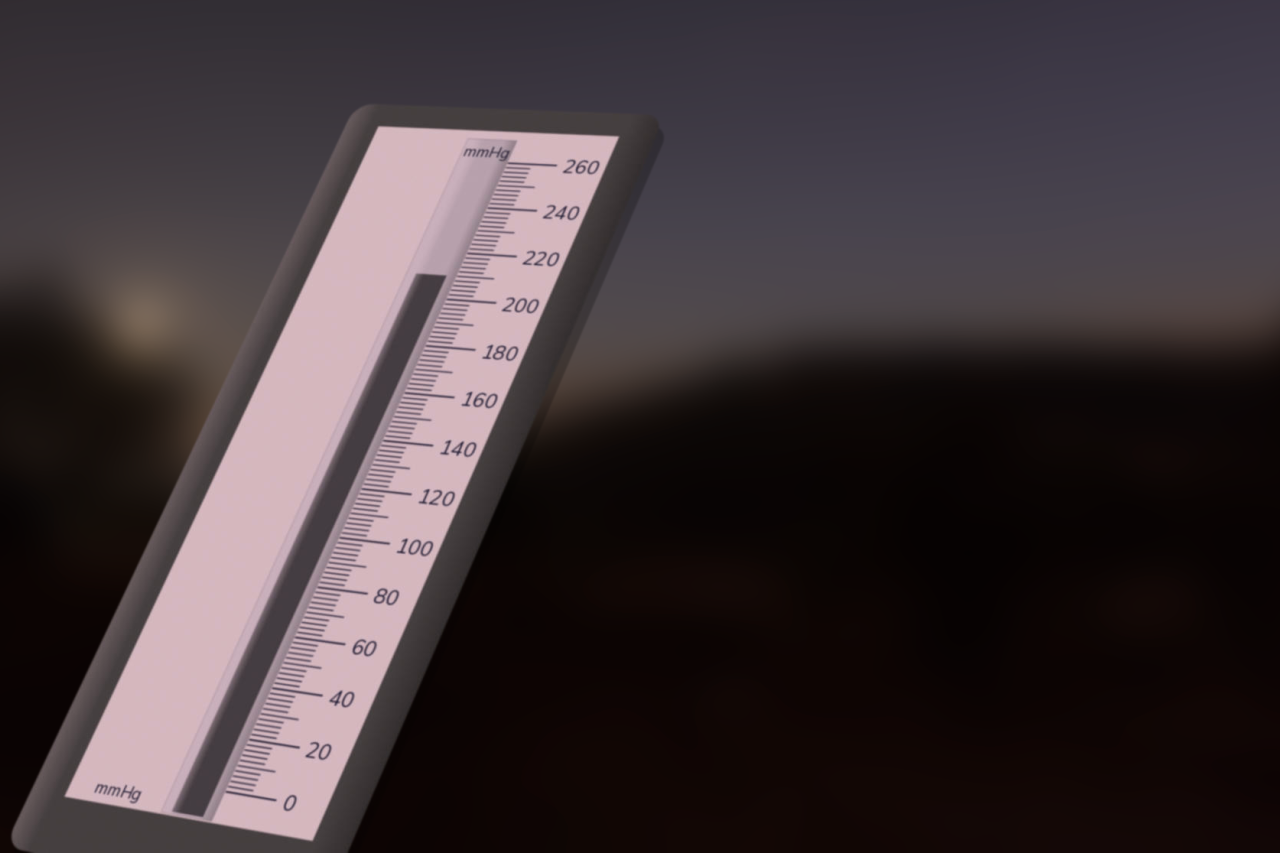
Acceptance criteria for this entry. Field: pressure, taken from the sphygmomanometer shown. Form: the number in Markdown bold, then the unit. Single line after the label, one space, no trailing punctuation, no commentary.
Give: **210** mmHg
